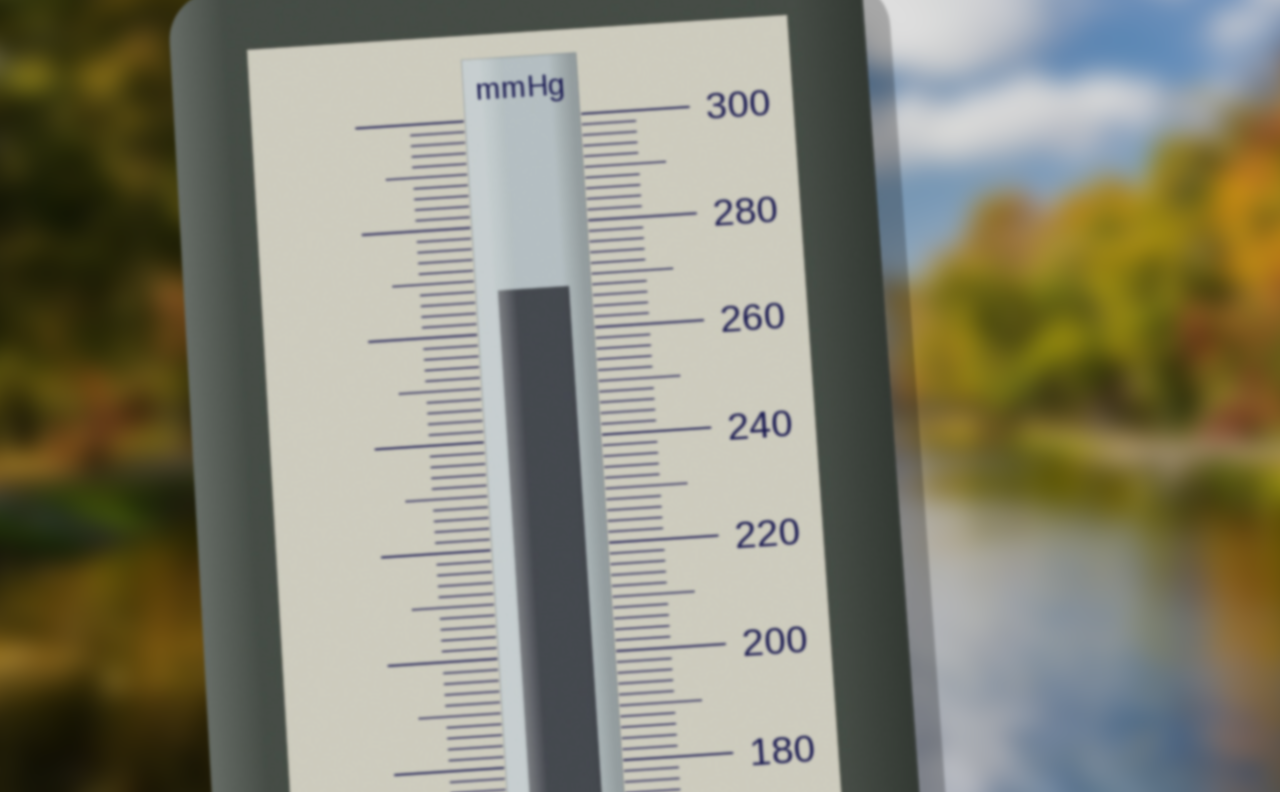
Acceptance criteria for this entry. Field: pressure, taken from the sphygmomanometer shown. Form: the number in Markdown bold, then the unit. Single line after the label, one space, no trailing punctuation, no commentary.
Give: **268** mmHg
